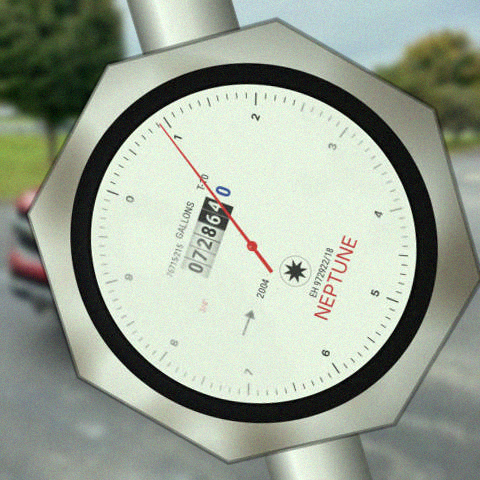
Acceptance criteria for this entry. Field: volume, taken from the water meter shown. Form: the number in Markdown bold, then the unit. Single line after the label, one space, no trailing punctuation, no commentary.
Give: **728640.9** gal
